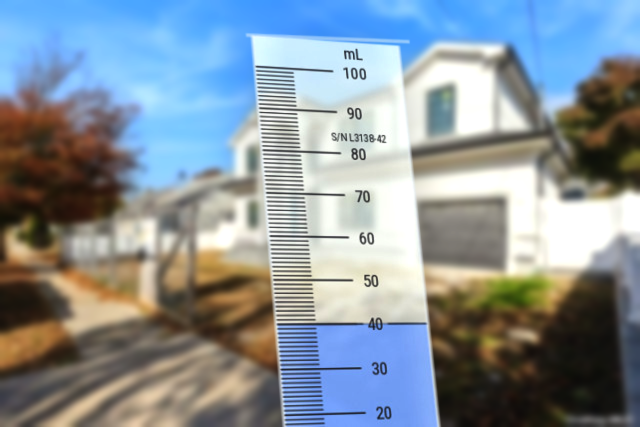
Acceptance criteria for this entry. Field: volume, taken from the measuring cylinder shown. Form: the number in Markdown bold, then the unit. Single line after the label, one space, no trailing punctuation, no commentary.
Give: **40** mL
